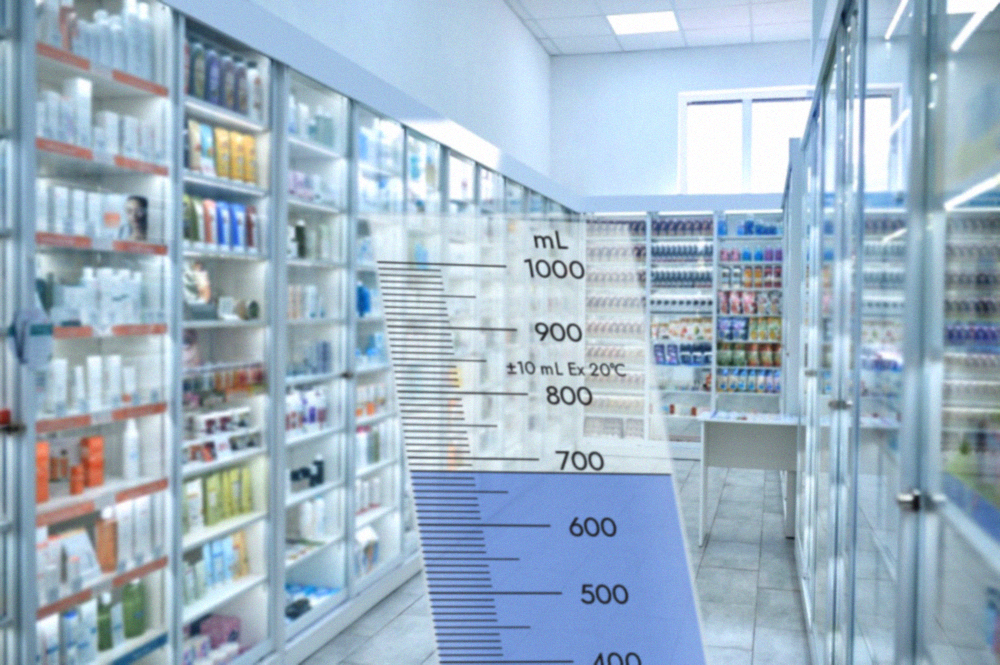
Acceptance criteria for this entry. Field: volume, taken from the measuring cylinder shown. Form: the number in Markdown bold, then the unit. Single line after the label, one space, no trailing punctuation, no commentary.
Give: **680** mL
